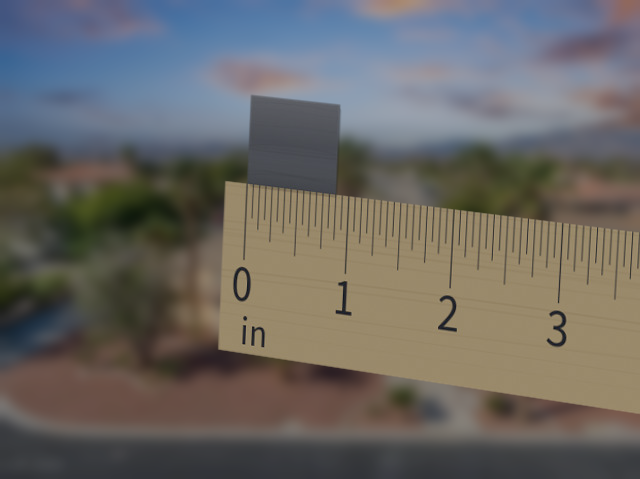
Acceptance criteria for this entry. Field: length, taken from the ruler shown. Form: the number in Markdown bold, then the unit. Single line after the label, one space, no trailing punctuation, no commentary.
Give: **0.875** in
